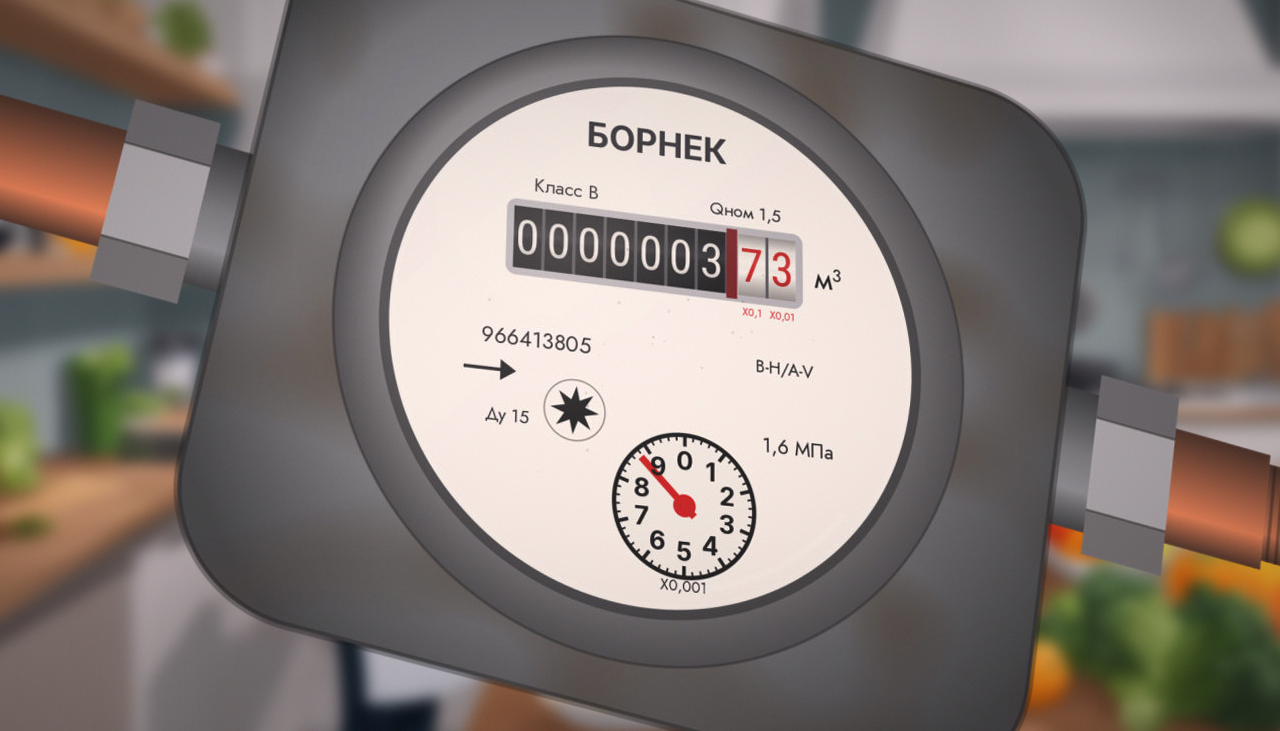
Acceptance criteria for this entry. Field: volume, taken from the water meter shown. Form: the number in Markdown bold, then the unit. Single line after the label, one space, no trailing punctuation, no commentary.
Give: **3.738** m³
